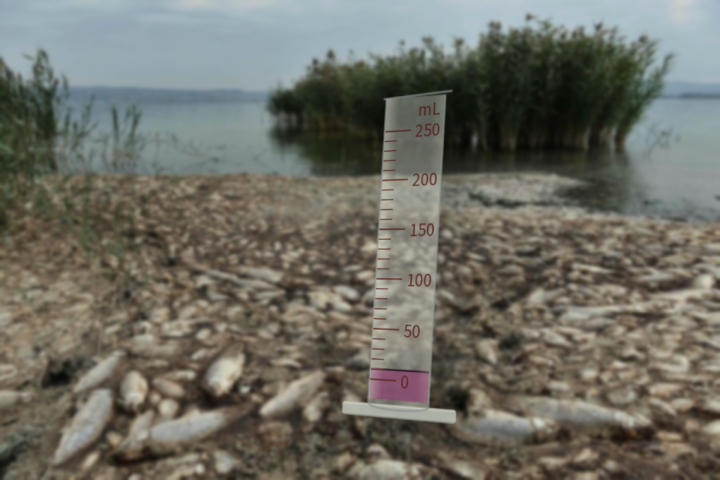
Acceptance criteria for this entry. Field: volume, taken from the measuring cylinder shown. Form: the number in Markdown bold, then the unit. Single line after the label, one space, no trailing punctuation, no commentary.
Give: **10** mL
